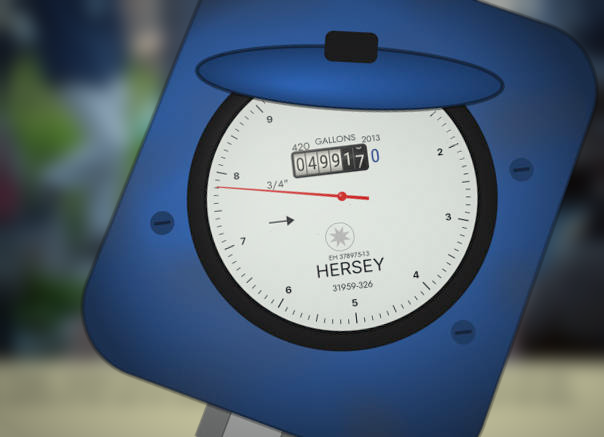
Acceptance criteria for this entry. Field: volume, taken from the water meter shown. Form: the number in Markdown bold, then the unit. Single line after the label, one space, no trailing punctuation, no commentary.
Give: **499167.8** gal
